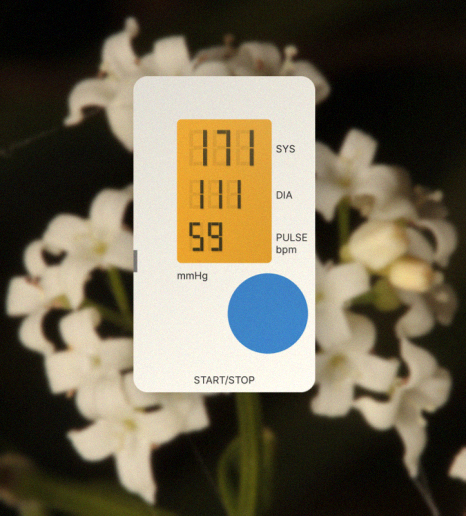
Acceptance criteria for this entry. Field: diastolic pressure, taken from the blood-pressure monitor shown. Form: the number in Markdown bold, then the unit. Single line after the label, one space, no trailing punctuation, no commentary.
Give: **111** mmHg
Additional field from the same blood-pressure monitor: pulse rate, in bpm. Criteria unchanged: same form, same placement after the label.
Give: **59** bpm
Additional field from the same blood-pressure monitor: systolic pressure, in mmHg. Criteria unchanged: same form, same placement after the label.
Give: **171** mmHg
